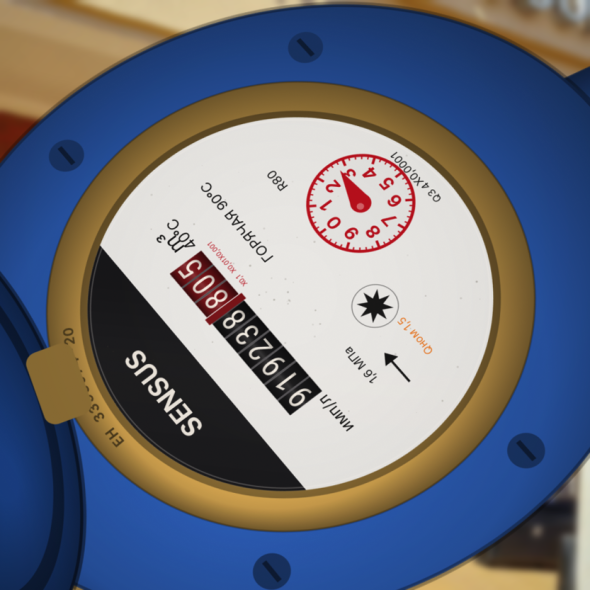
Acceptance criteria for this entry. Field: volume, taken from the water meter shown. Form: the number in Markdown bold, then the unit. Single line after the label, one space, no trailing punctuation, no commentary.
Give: **919238.8052** m³
